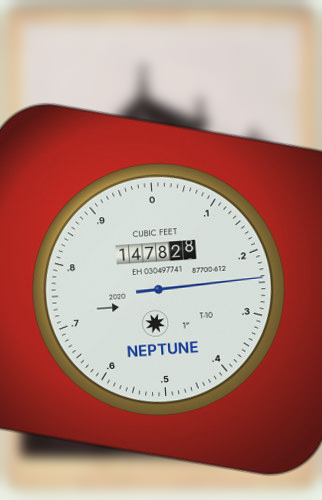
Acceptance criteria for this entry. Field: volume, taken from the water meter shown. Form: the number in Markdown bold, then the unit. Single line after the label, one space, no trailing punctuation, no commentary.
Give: **147828.24** ft³
